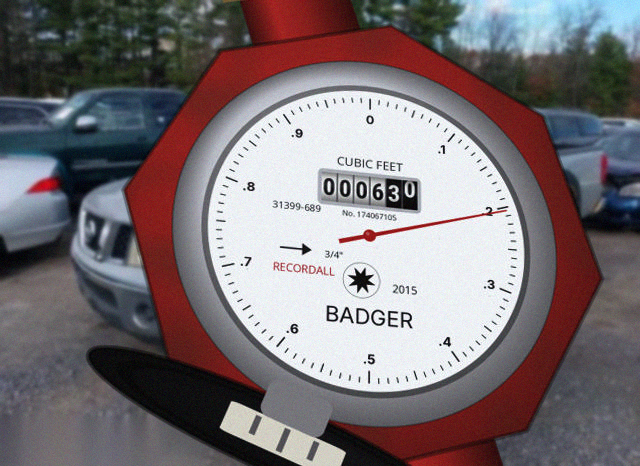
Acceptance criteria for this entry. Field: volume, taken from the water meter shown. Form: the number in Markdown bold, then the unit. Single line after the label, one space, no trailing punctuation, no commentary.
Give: **630.20** ft³
